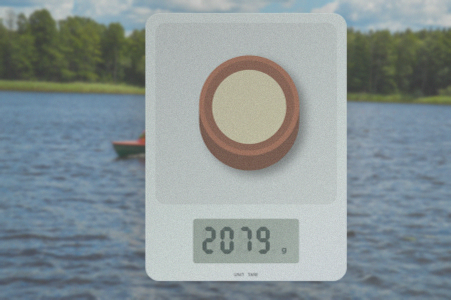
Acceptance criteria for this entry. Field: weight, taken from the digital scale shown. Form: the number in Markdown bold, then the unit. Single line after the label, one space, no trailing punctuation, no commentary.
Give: **2079** g
